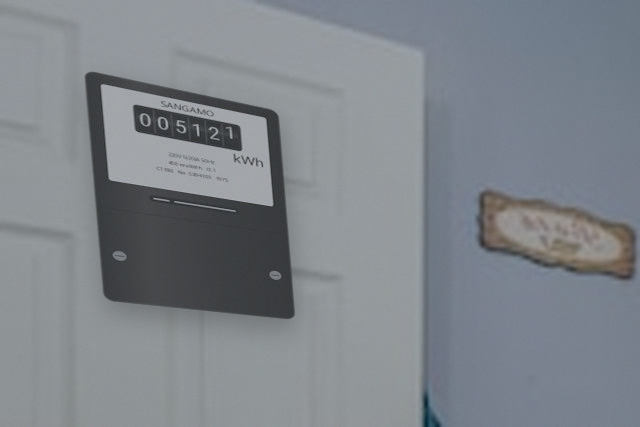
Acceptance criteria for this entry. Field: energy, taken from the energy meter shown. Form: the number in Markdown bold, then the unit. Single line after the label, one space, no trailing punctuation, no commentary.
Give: **5121** kWh
